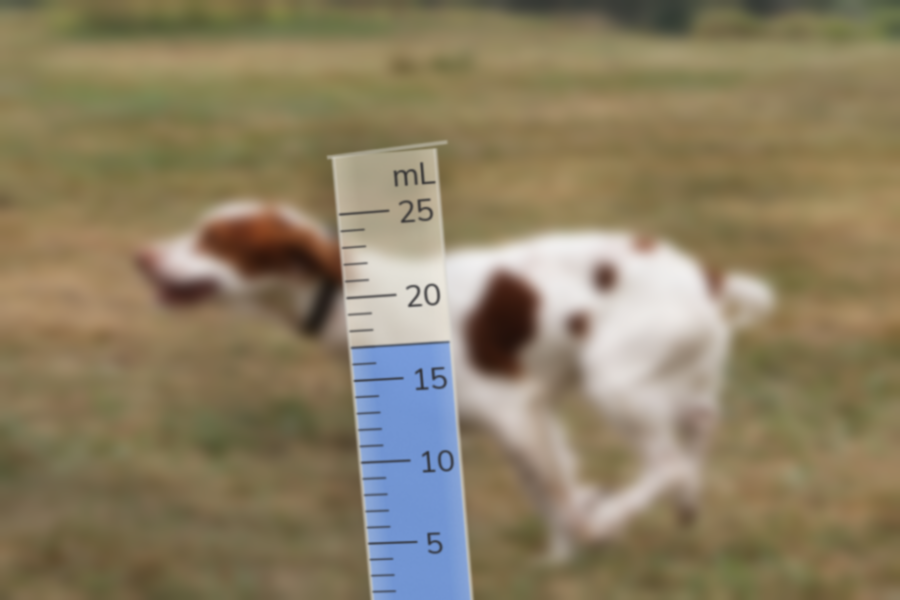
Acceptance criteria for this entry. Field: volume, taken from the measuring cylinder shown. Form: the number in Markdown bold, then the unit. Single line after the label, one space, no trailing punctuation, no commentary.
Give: **17** mL
